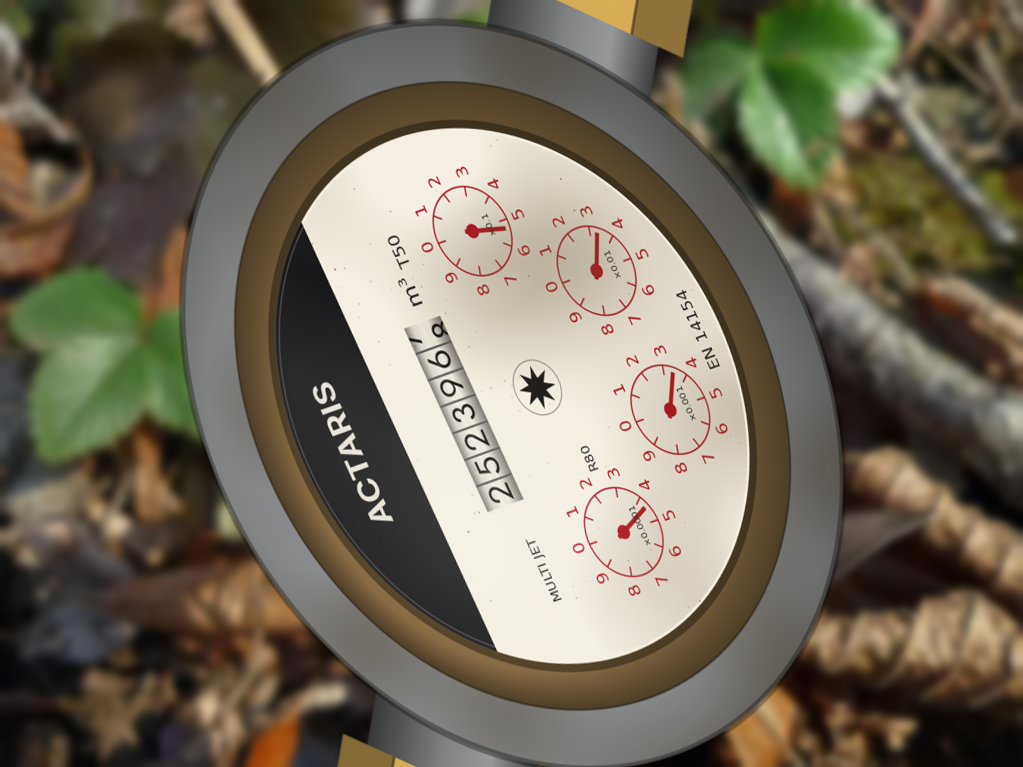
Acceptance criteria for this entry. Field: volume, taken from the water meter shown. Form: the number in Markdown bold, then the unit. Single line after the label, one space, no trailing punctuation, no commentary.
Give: **2523967.5334** m³
